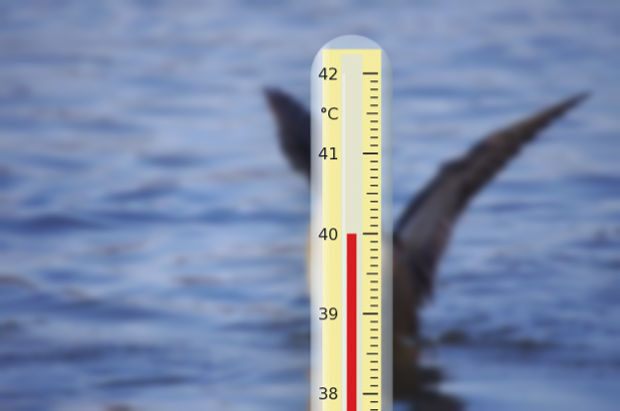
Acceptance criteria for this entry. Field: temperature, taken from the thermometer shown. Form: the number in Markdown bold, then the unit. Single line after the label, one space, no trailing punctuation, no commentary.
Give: **40** °C
